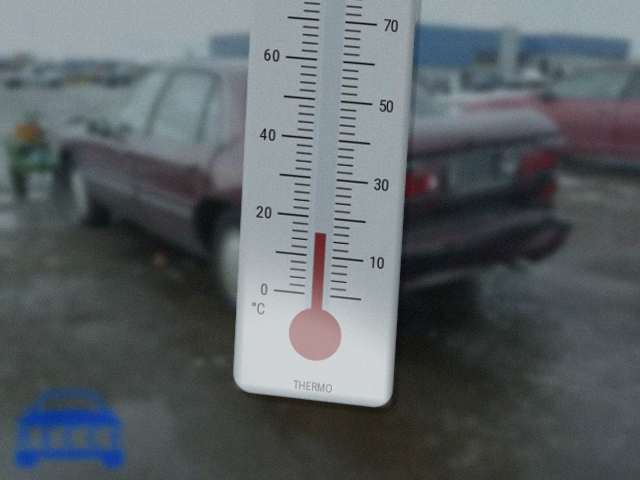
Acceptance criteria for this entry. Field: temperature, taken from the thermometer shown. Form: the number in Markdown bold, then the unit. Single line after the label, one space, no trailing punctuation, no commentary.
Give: **16** °C
